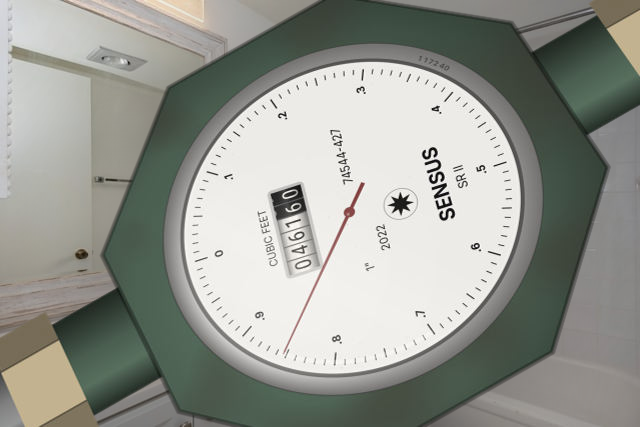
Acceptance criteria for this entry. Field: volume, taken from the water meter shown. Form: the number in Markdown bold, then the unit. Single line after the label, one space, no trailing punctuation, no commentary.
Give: **46159.85** ft³
